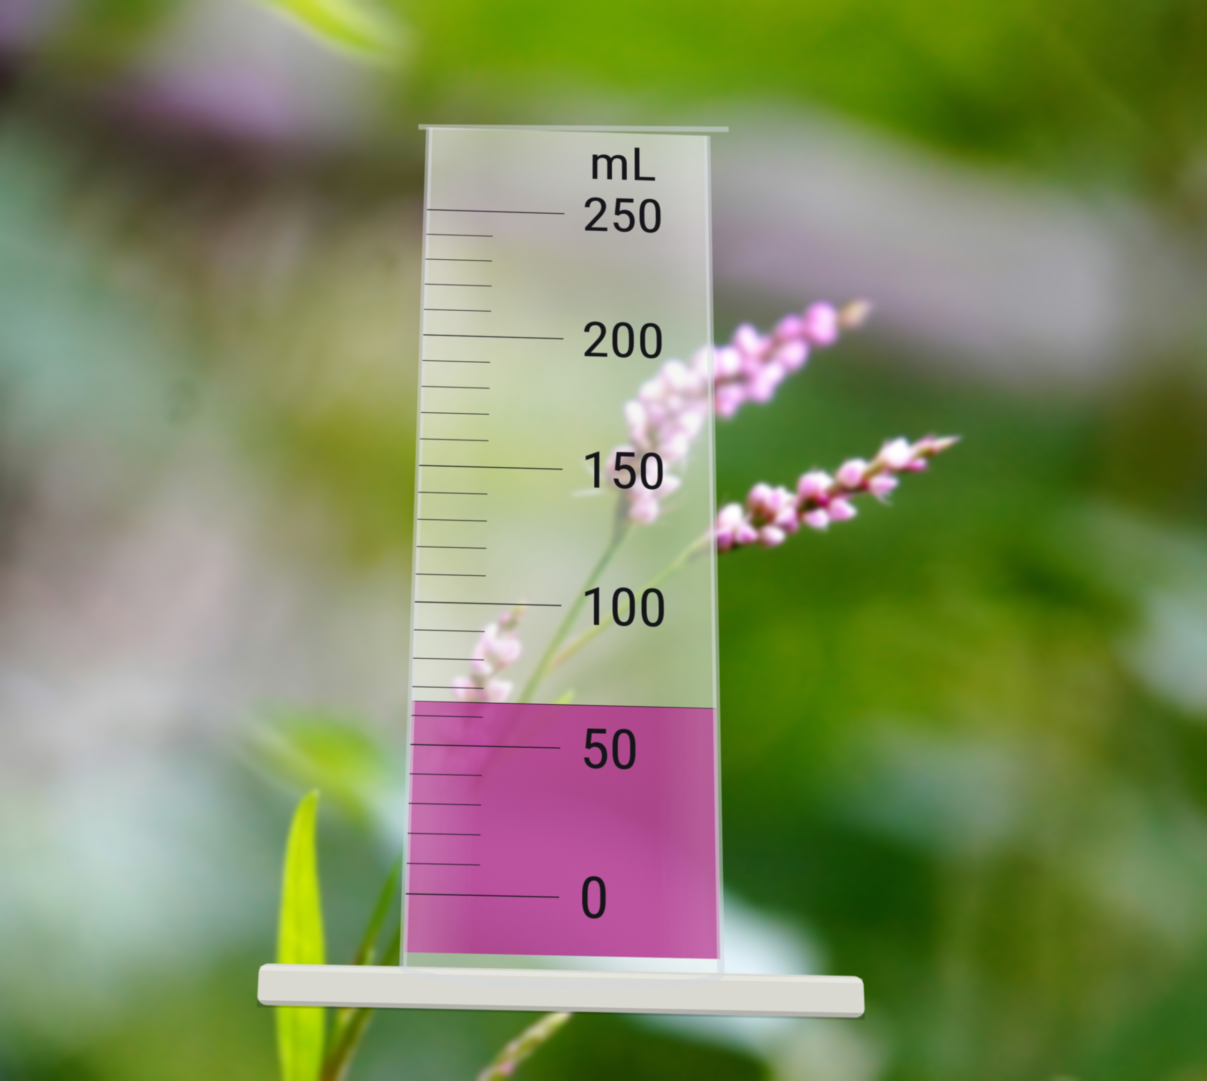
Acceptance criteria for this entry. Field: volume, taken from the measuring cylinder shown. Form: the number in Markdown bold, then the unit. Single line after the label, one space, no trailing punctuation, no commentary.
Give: **65** mL
